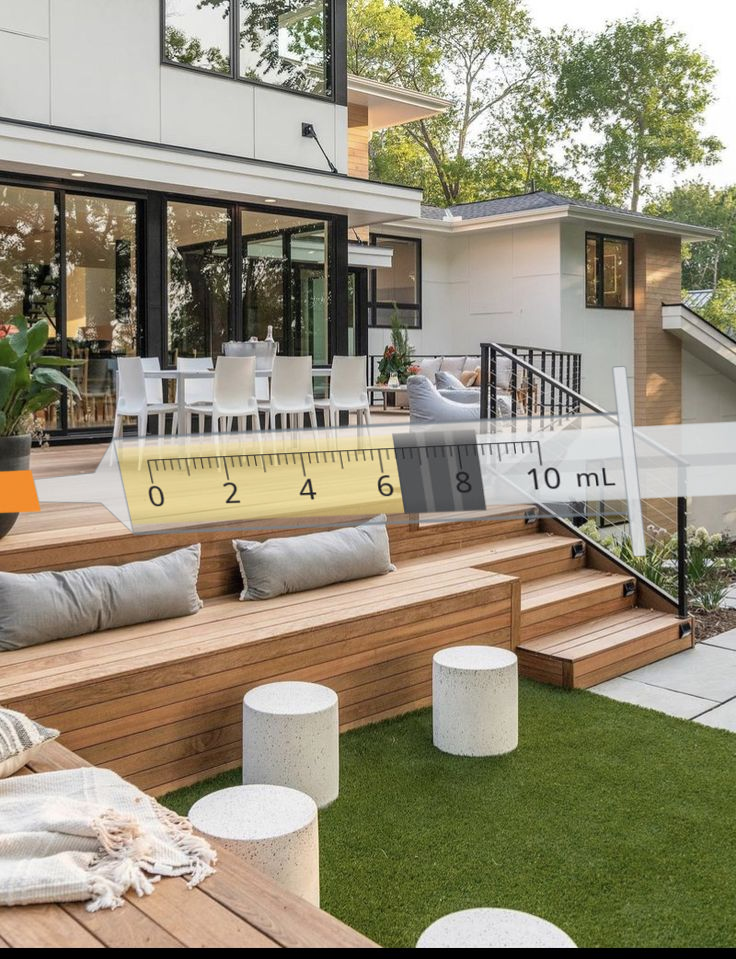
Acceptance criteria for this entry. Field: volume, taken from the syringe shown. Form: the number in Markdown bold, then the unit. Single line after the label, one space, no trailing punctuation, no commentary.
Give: **6.4** mL
